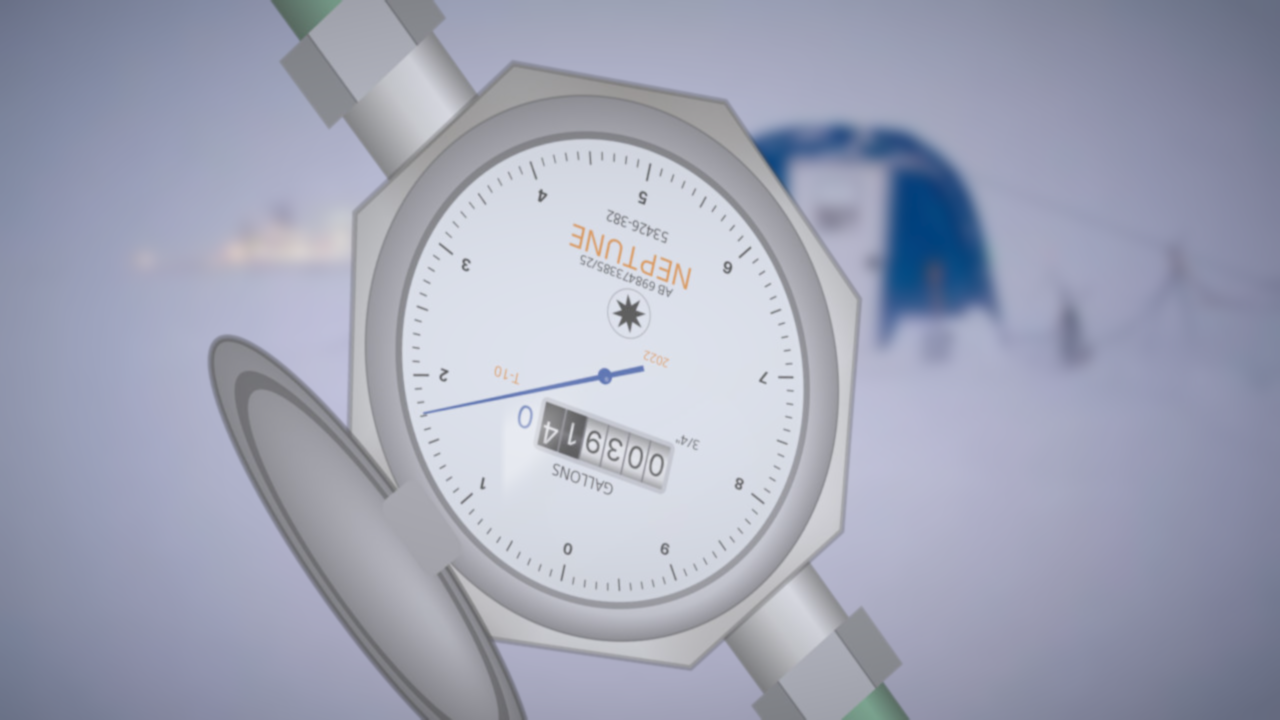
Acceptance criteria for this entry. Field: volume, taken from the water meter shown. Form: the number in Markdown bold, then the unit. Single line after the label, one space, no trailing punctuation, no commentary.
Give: **39141.7** gal
